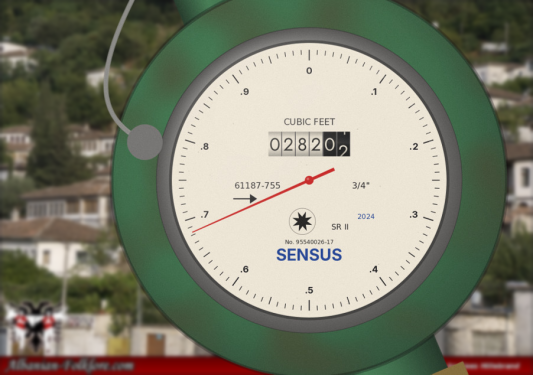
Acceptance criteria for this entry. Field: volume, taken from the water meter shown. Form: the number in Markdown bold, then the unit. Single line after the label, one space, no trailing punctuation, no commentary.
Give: **28201.68** ft³
